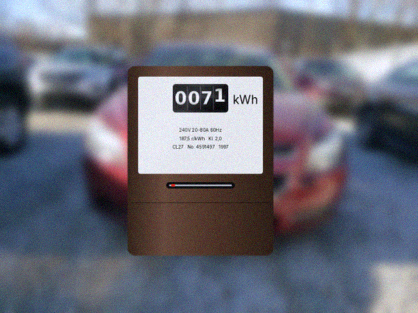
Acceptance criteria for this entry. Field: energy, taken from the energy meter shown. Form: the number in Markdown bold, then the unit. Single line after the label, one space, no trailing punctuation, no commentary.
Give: **71** kWh
